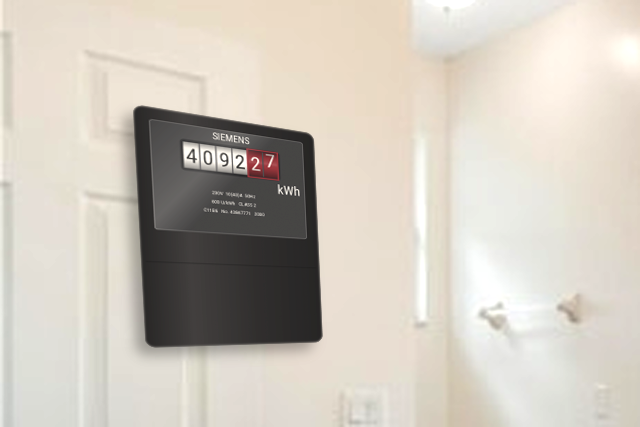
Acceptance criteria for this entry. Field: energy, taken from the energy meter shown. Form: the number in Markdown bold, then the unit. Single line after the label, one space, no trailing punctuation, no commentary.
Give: **4092.27** kWh
